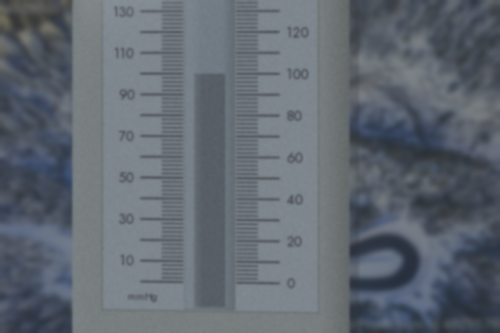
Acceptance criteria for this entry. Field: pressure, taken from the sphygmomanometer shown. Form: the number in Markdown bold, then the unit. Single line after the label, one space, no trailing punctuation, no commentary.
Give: **100** mmHg
